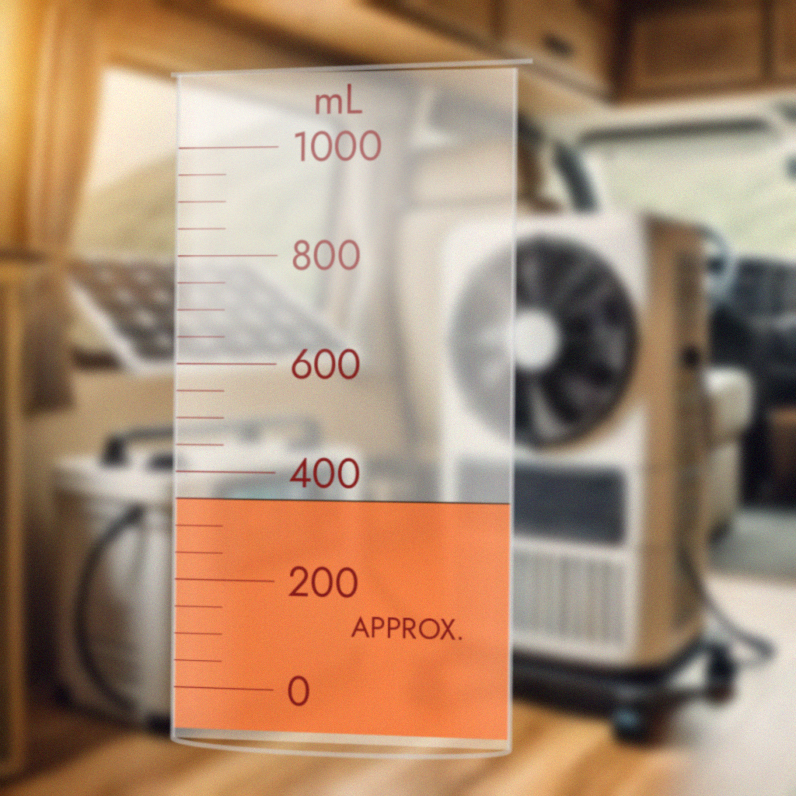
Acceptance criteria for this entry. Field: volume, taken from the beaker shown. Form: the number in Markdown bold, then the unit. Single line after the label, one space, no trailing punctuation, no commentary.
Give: **350** mL
